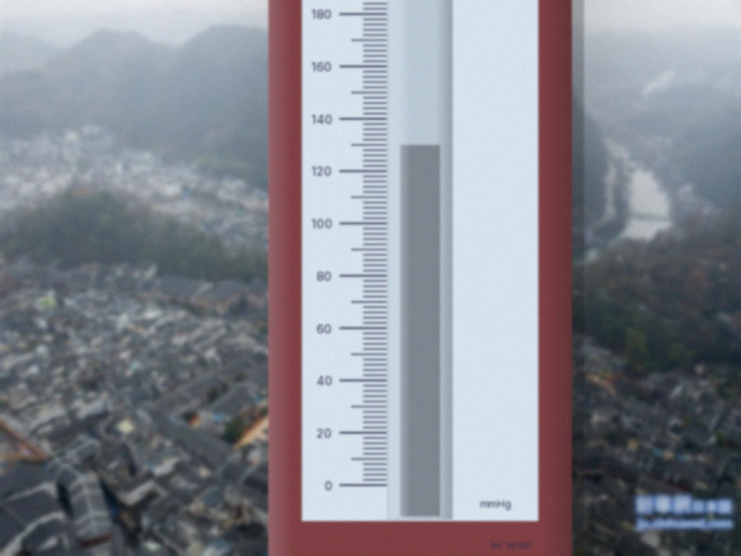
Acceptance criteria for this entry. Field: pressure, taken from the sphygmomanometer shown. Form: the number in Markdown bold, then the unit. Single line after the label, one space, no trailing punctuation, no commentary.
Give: **130** mmHg
